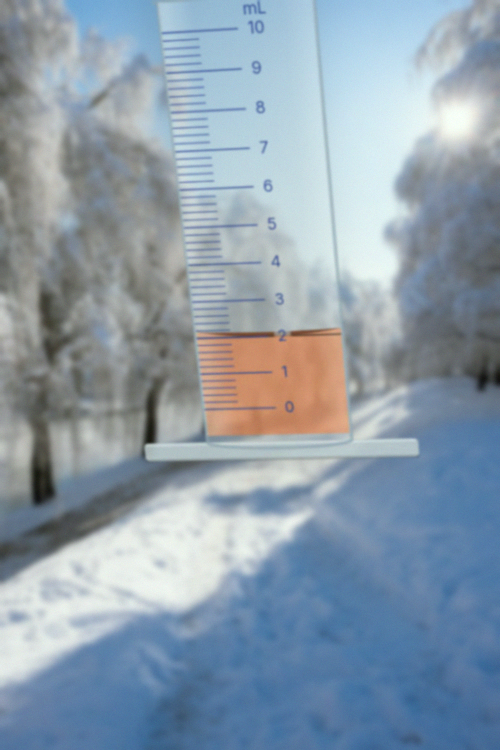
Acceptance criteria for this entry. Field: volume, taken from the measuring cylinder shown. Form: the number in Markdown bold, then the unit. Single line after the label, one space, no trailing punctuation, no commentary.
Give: **2** mL
